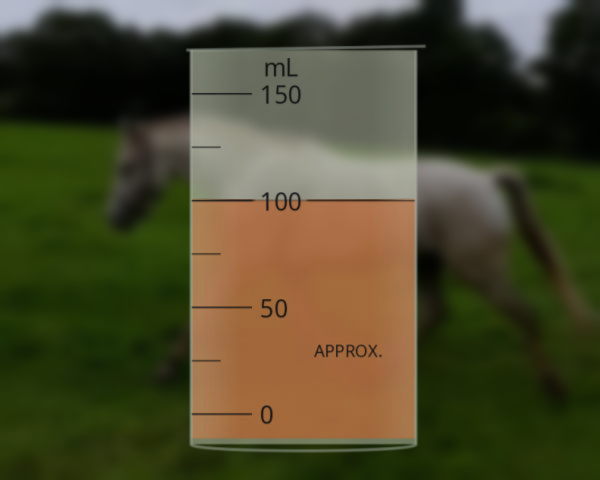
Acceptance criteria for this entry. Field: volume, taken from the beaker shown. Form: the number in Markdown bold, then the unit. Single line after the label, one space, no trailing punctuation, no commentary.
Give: **100** mL
